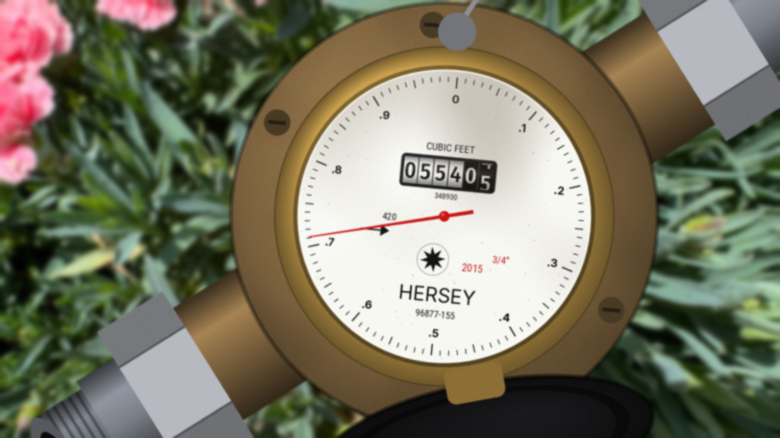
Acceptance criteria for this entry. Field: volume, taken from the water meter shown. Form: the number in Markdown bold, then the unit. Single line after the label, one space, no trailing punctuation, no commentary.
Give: **55404.71** ft³
